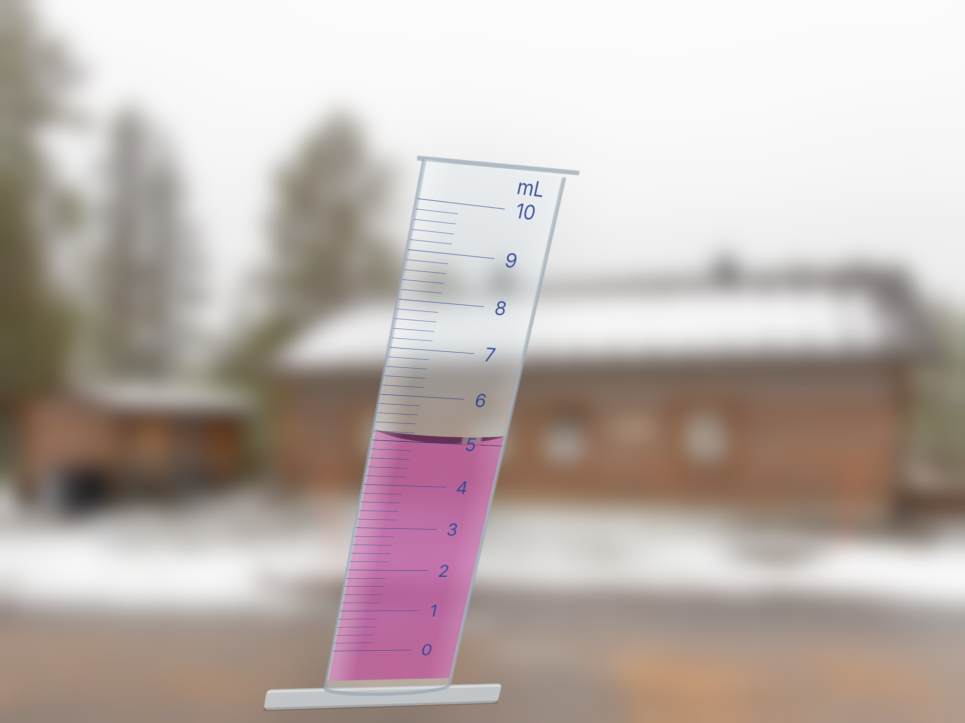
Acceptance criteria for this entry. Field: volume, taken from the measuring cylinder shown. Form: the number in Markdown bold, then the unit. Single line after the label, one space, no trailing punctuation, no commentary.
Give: **5** mL
